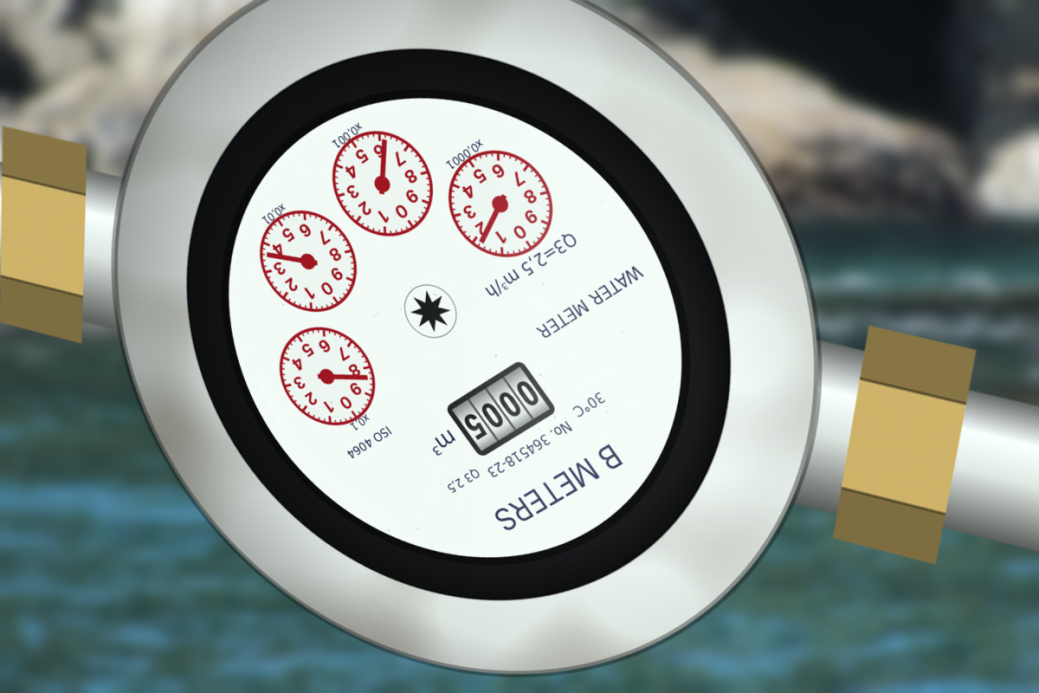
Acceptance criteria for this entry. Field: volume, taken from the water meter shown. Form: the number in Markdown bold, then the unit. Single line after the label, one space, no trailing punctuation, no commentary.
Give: **5.8361** m³
